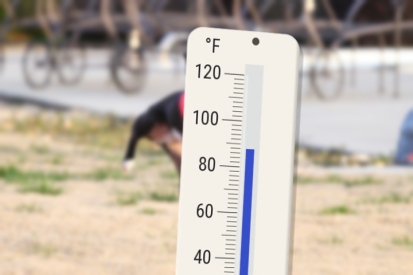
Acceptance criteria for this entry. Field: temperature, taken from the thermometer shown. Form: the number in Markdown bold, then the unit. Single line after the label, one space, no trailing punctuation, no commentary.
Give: **88** °F
